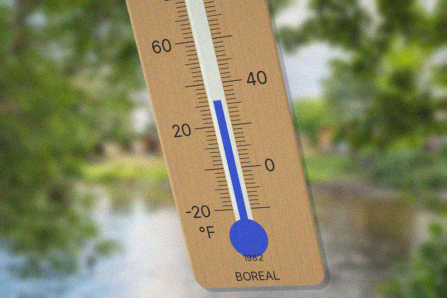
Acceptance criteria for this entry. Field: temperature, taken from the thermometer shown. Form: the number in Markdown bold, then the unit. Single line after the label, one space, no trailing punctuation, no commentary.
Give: **32** °F
